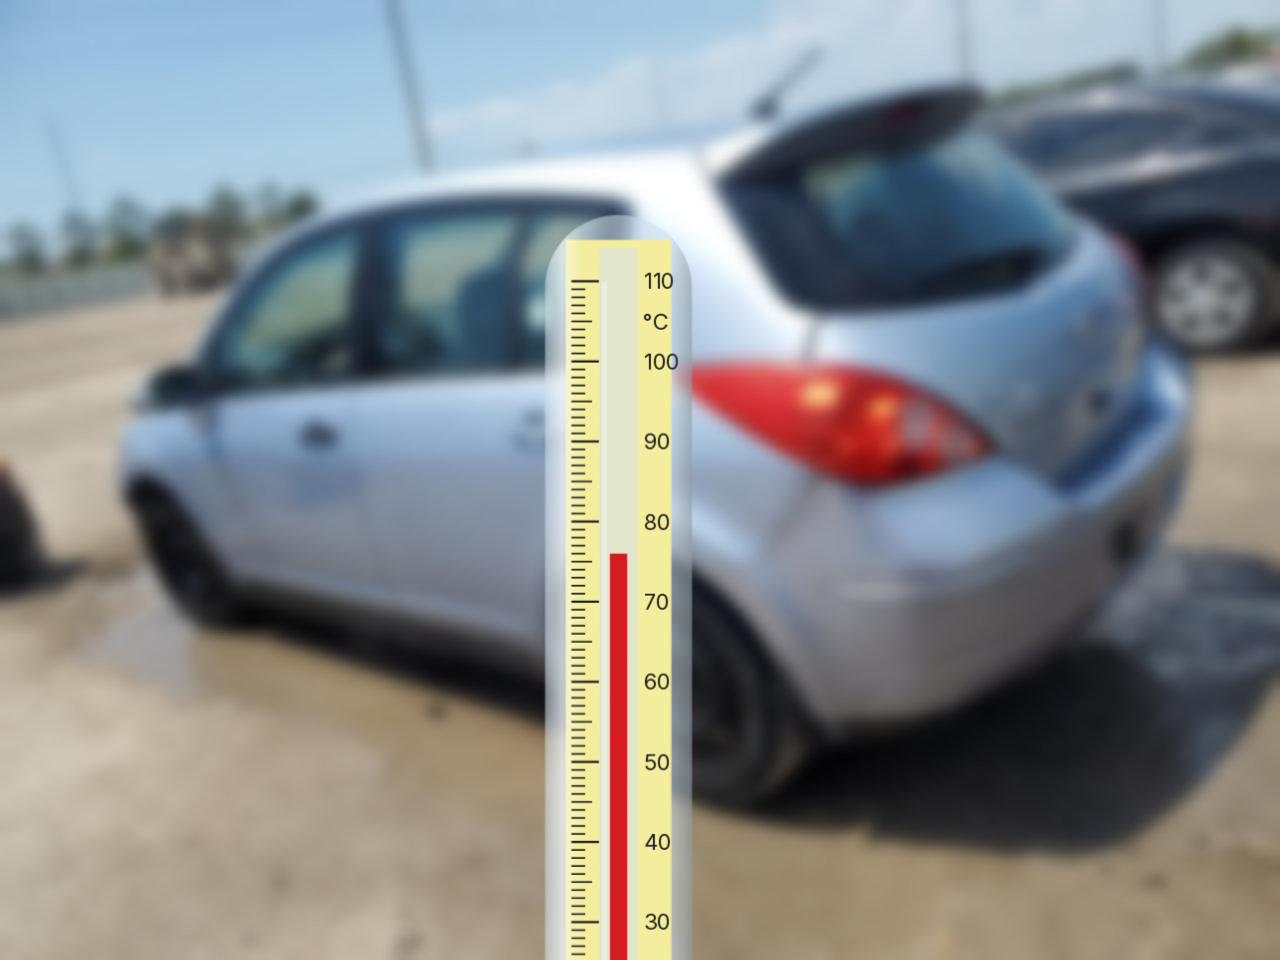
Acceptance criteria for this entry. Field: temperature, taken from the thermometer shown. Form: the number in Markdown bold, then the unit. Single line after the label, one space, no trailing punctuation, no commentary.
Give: **76** °C
